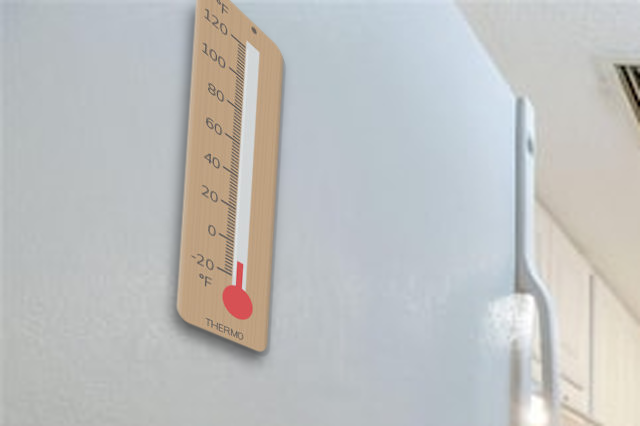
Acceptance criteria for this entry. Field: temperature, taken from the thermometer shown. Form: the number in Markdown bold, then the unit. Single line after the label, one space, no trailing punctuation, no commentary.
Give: **-10** °F
